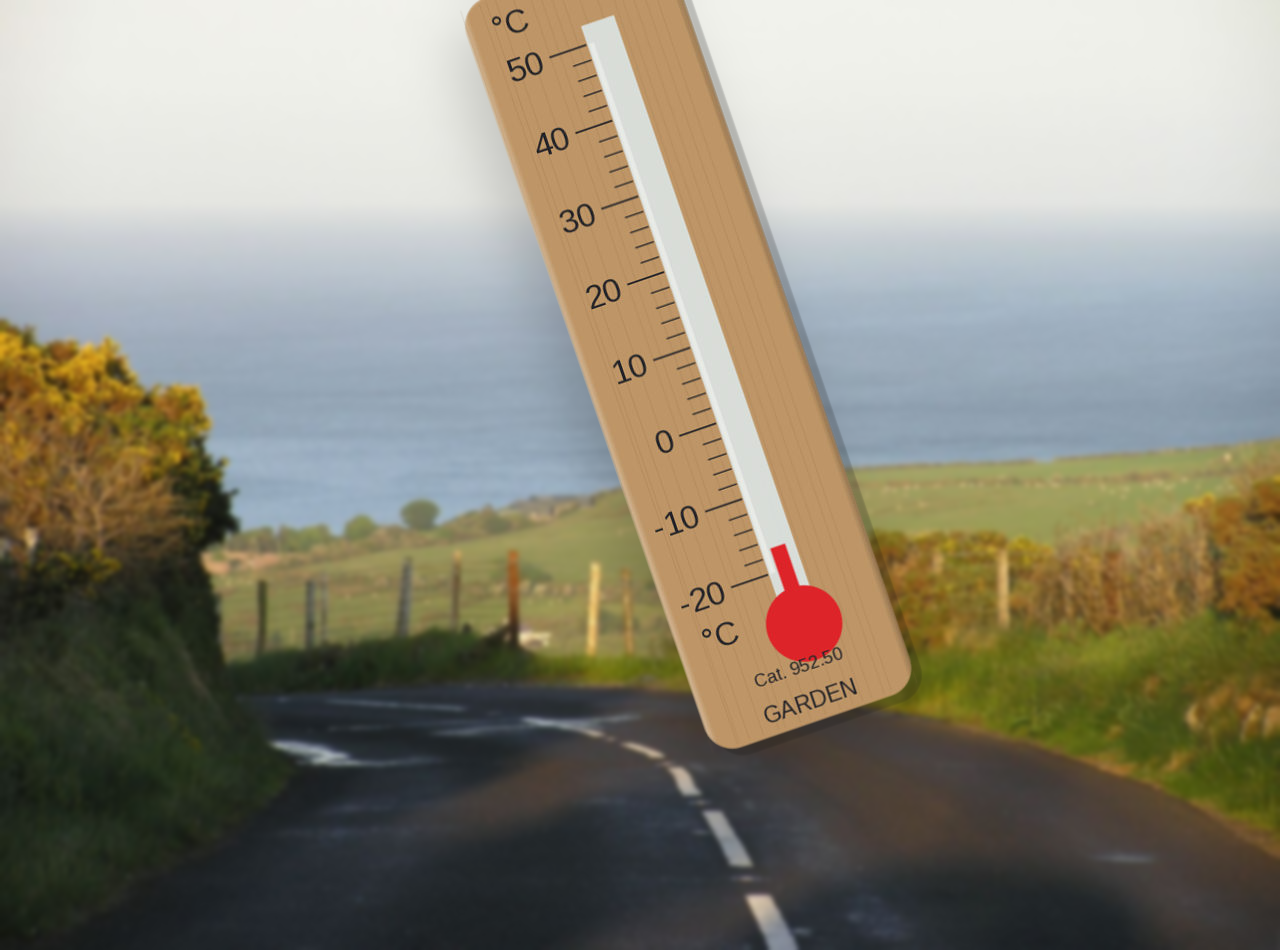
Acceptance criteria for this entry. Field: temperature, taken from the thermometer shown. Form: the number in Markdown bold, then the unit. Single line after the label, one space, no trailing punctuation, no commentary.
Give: **-17** °C
